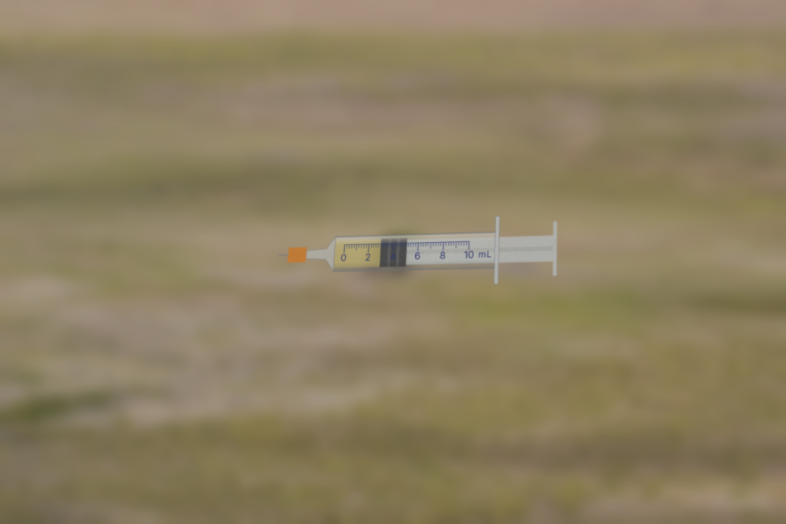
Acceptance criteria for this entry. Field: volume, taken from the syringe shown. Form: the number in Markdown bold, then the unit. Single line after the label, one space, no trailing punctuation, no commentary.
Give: **3** mL
